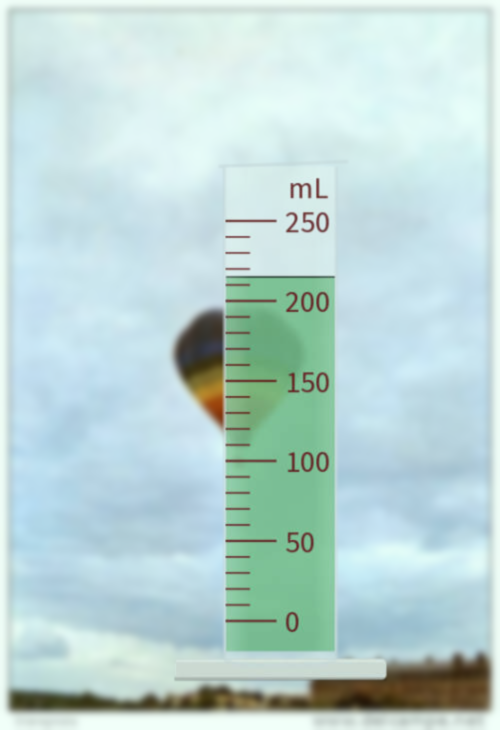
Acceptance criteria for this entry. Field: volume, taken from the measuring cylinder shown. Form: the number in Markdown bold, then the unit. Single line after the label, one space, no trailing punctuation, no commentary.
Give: **215** mL
